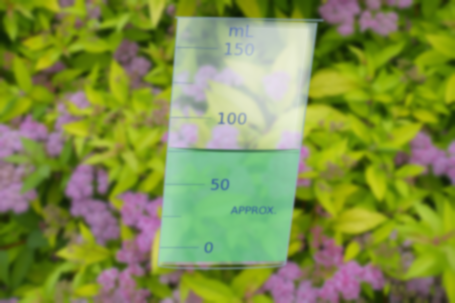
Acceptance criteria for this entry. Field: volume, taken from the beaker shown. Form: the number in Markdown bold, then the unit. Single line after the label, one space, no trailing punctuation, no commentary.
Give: **75** mL
